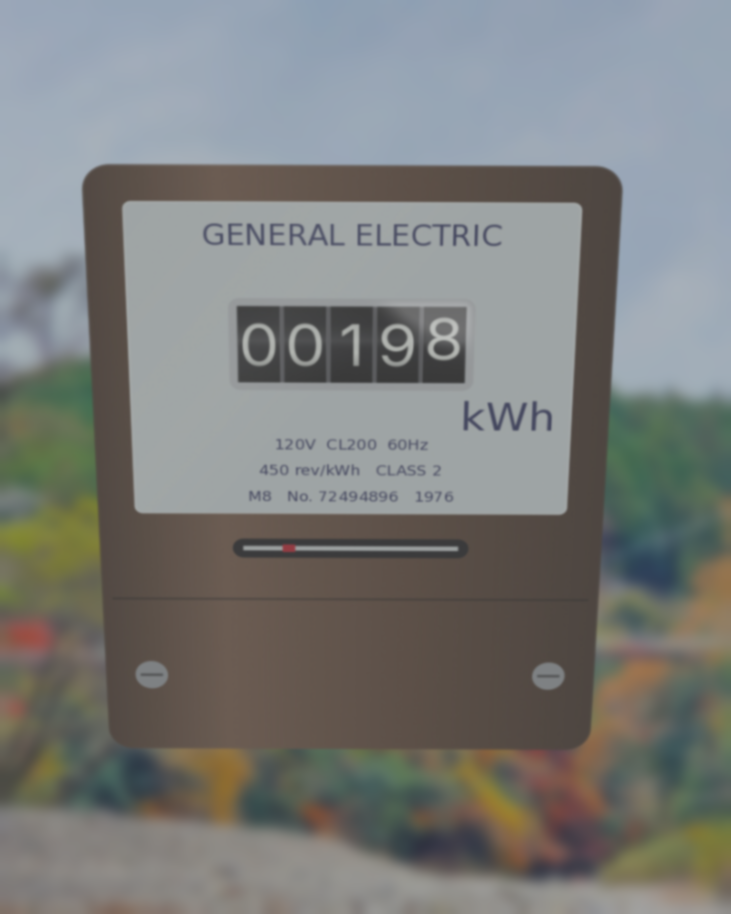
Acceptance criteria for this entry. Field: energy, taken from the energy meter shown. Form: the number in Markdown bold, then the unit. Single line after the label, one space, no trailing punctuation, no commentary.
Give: **198** kWh
